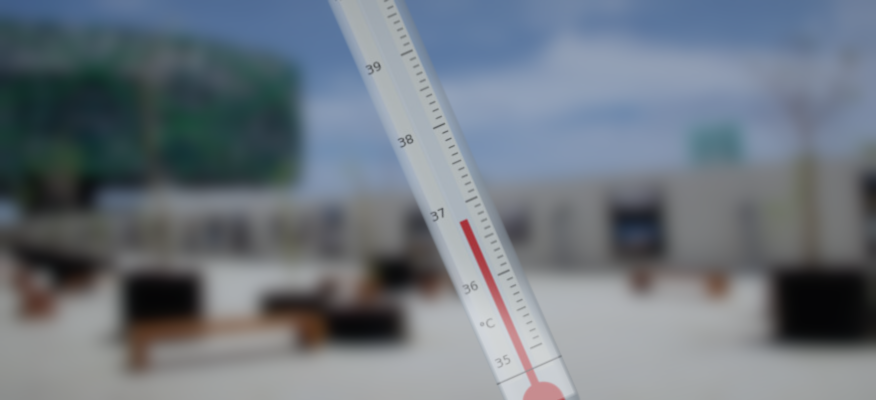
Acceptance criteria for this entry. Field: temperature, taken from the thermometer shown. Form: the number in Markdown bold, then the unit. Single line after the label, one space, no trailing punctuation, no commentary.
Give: **36.8** °C
